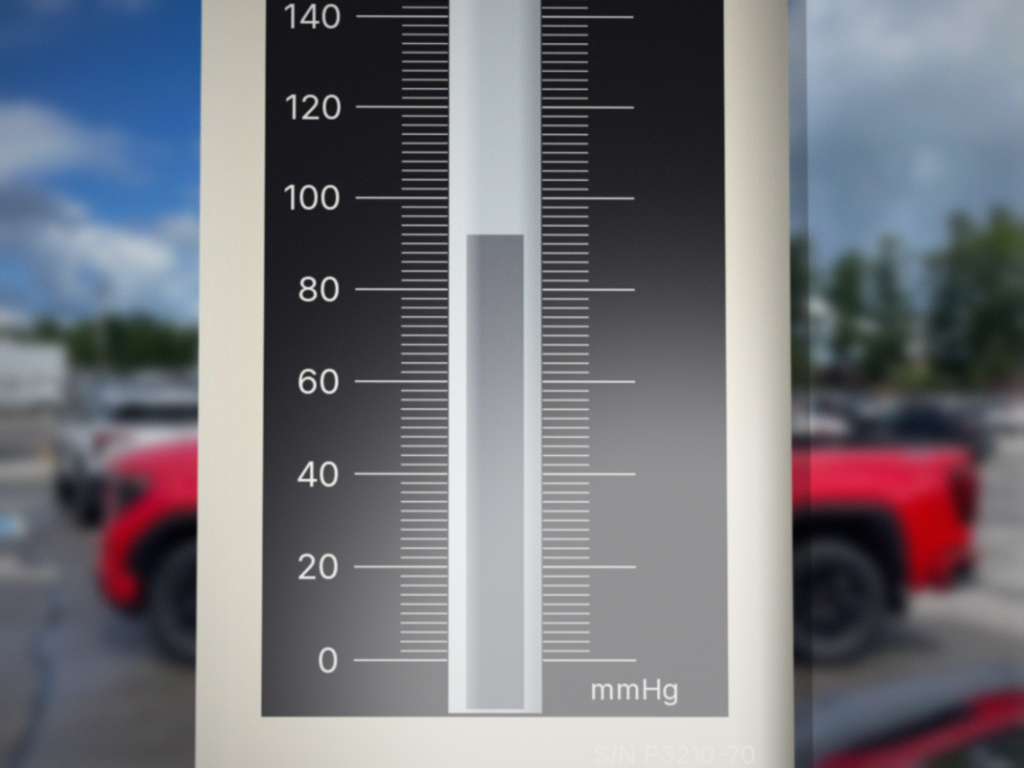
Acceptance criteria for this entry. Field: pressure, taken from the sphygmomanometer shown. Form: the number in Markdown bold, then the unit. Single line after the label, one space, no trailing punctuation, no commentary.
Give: **92** mmHg
